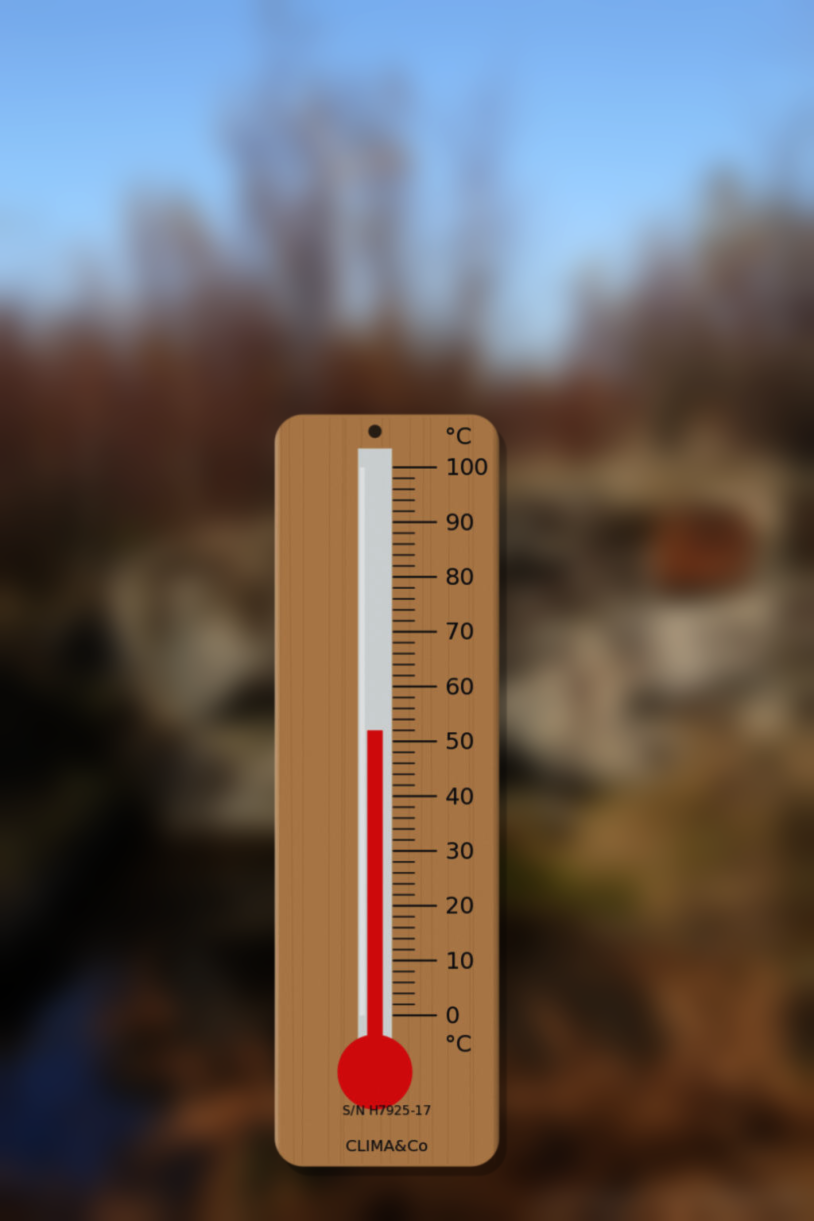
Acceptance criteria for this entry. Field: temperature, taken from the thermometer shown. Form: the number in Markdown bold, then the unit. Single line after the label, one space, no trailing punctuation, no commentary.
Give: **52** °C
